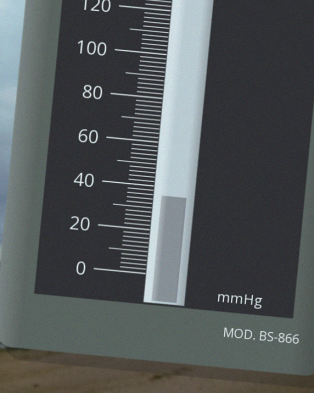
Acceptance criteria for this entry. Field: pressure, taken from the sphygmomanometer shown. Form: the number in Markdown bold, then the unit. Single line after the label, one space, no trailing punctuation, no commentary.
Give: **36** mmHg
